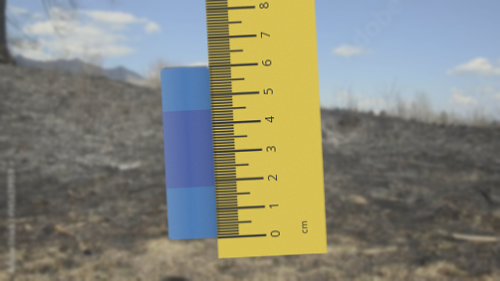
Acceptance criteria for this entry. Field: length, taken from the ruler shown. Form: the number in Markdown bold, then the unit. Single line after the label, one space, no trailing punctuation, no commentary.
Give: **6** cm
